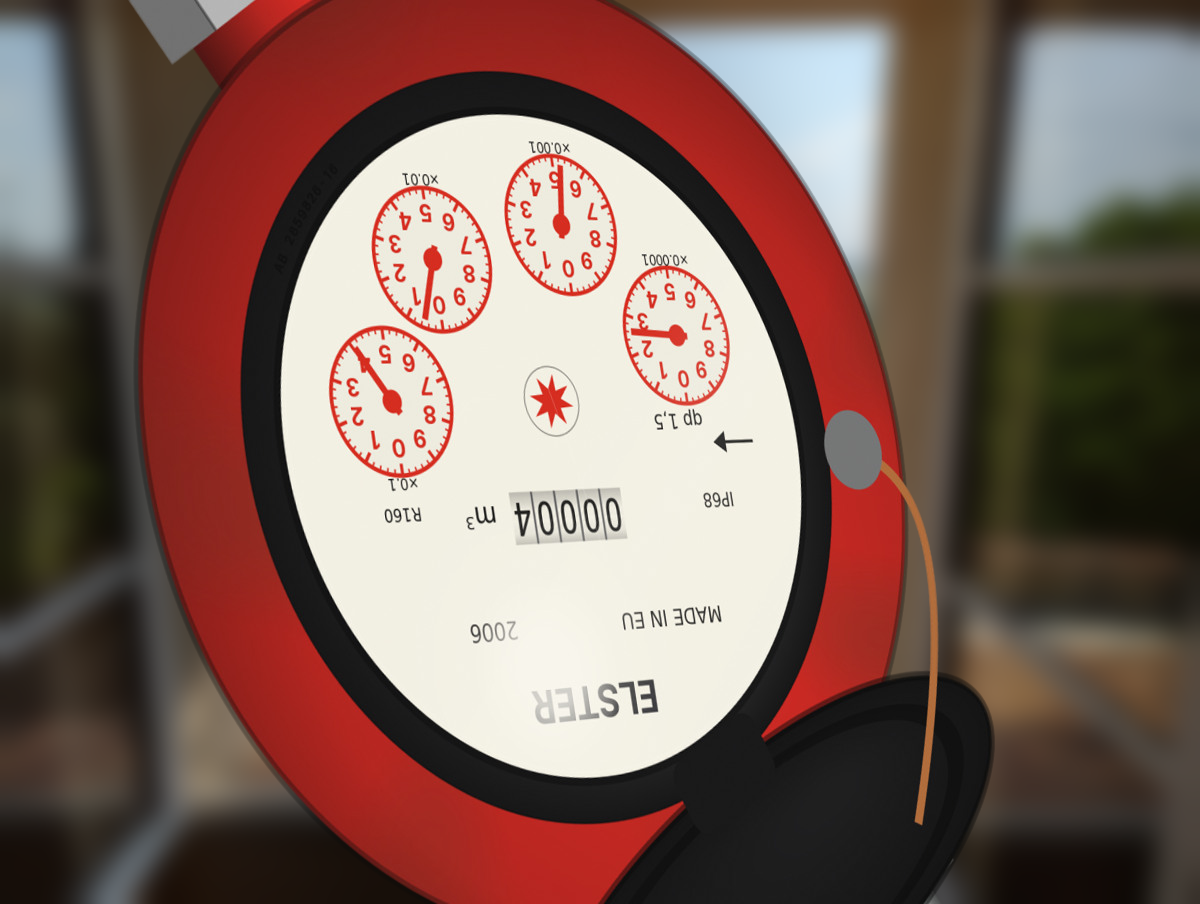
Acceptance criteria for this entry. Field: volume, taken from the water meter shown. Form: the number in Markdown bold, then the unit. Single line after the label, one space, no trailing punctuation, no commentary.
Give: **4.4052** m³
